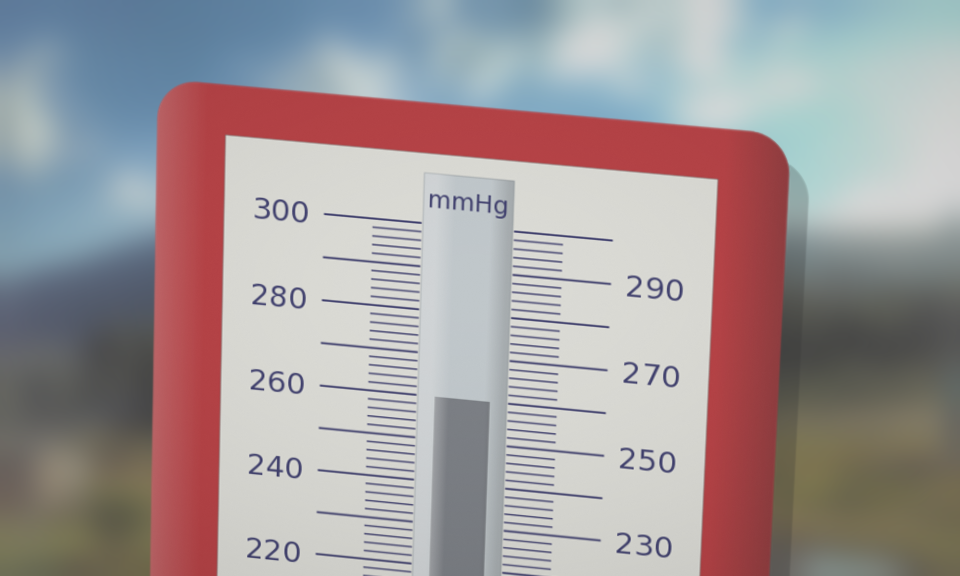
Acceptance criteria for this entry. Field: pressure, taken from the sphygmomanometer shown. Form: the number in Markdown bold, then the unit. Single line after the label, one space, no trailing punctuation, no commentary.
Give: **260** mmHg
